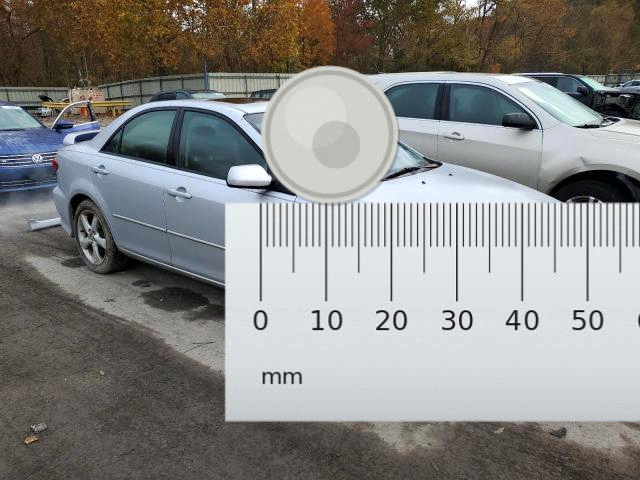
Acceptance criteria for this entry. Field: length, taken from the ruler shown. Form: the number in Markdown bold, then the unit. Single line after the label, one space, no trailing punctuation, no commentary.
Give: **21** mm
